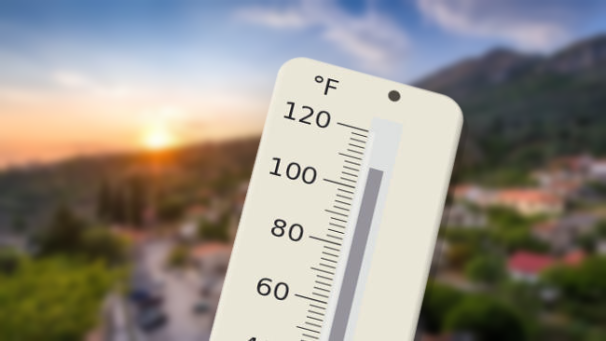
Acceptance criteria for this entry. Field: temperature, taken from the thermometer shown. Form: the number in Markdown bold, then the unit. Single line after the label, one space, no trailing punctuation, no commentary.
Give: **108** °F
